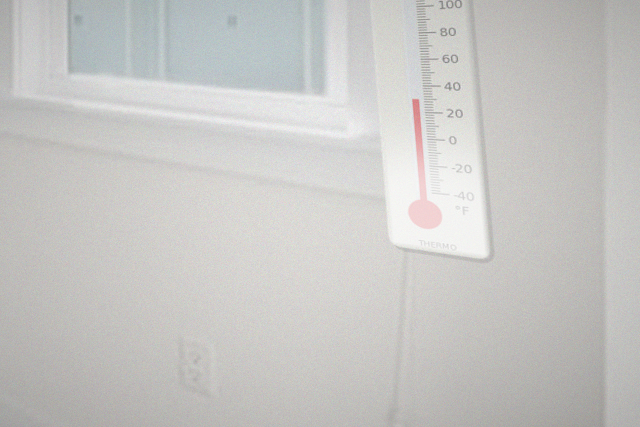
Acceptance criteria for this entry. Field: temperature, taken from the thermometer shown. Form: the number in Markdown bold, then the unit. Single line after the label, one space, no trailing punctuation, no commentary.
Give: **30** °F
